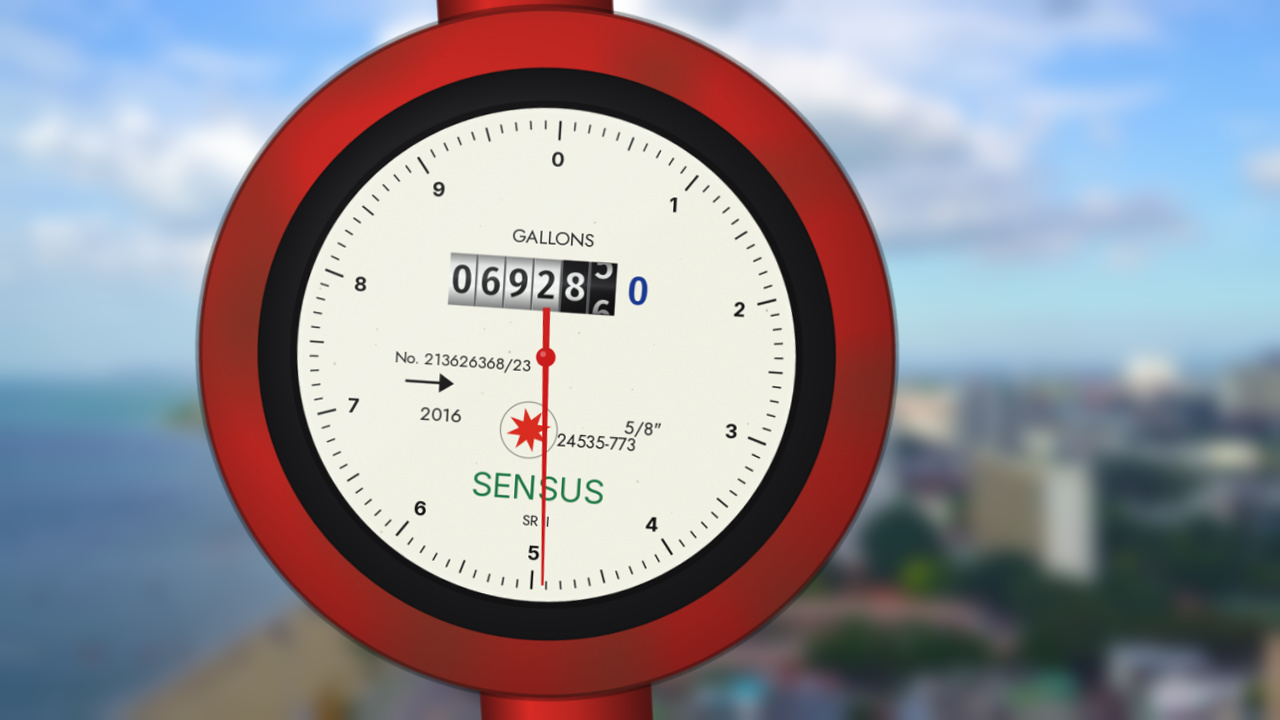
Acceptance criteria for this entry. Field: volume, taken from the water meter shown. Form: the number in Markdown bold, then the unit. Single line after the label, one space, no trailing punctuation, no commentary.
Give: **692854.9** gal
